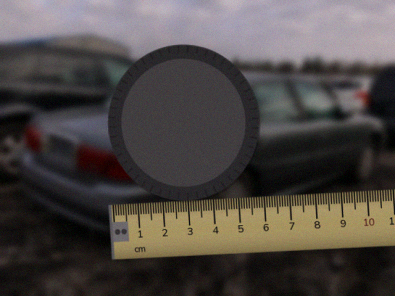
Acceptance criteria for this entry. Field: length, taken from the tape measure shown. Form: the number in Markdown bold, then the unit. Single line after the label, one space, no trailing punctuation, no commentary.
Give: **6** cm
